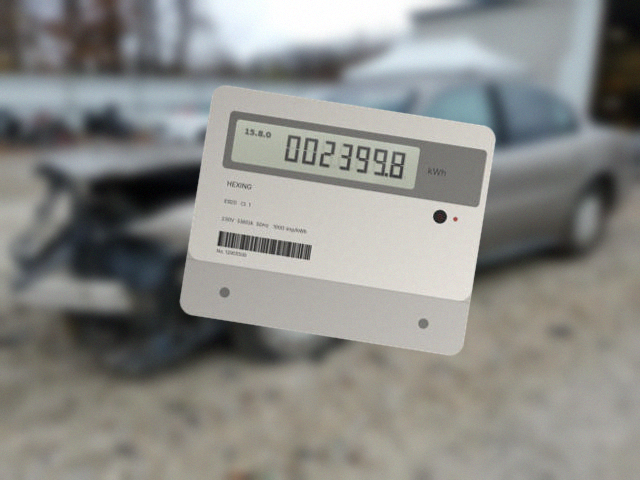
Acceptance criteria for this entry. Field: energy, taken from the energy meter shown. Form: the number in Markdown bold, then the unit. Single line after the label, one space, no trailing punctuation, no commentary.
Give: **2399.8** kWh
